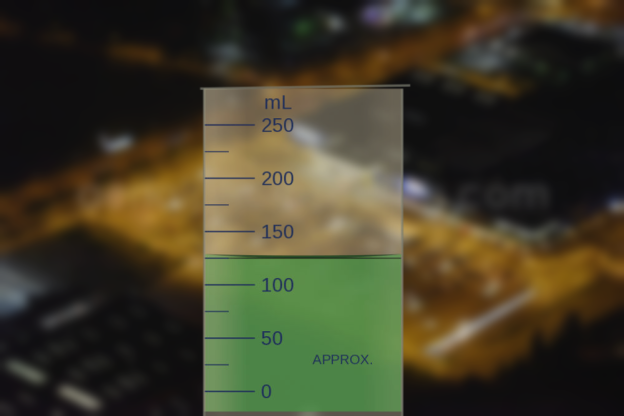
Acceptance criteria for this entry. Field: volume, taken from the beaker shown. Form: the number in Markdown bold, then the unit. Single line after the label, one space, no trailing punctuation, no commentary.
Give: **125** mL
